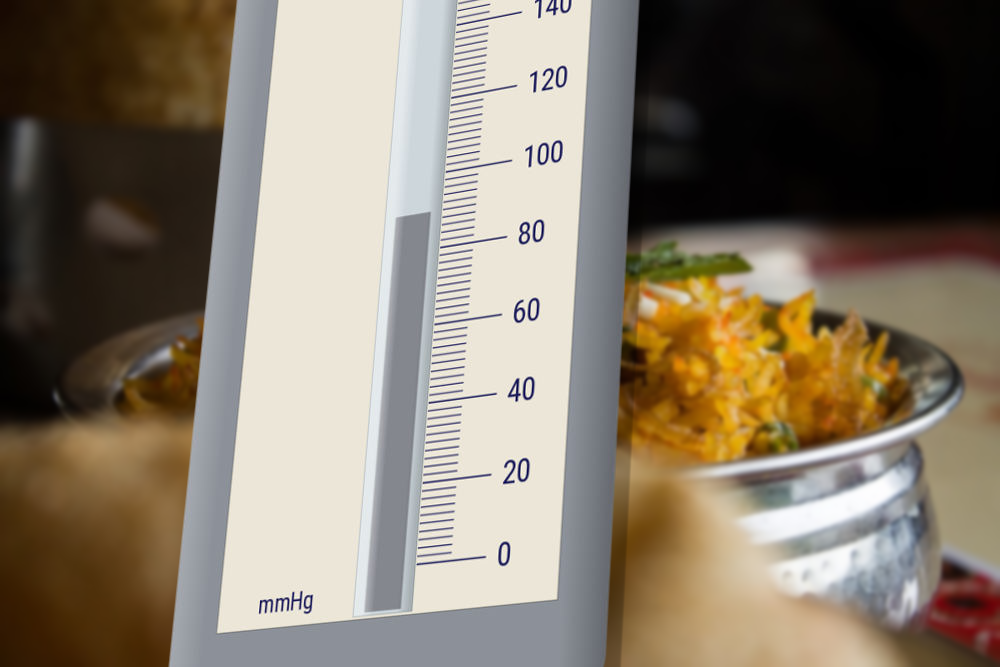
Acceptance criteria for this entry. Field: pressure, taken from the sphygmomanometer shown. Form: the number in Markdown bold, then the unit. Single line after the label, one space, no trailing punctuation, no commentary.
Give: **90** mmHg
